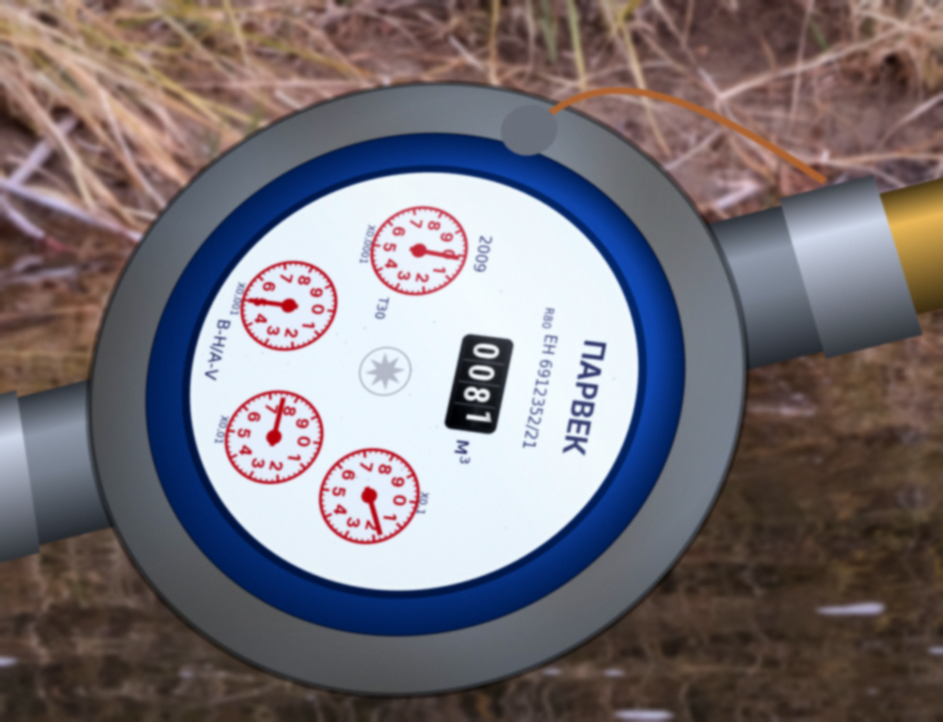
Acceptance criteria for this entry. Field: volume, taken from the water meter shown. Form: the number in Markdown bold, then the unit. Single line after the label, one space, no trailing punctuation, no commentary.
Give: **81.1750** m³
